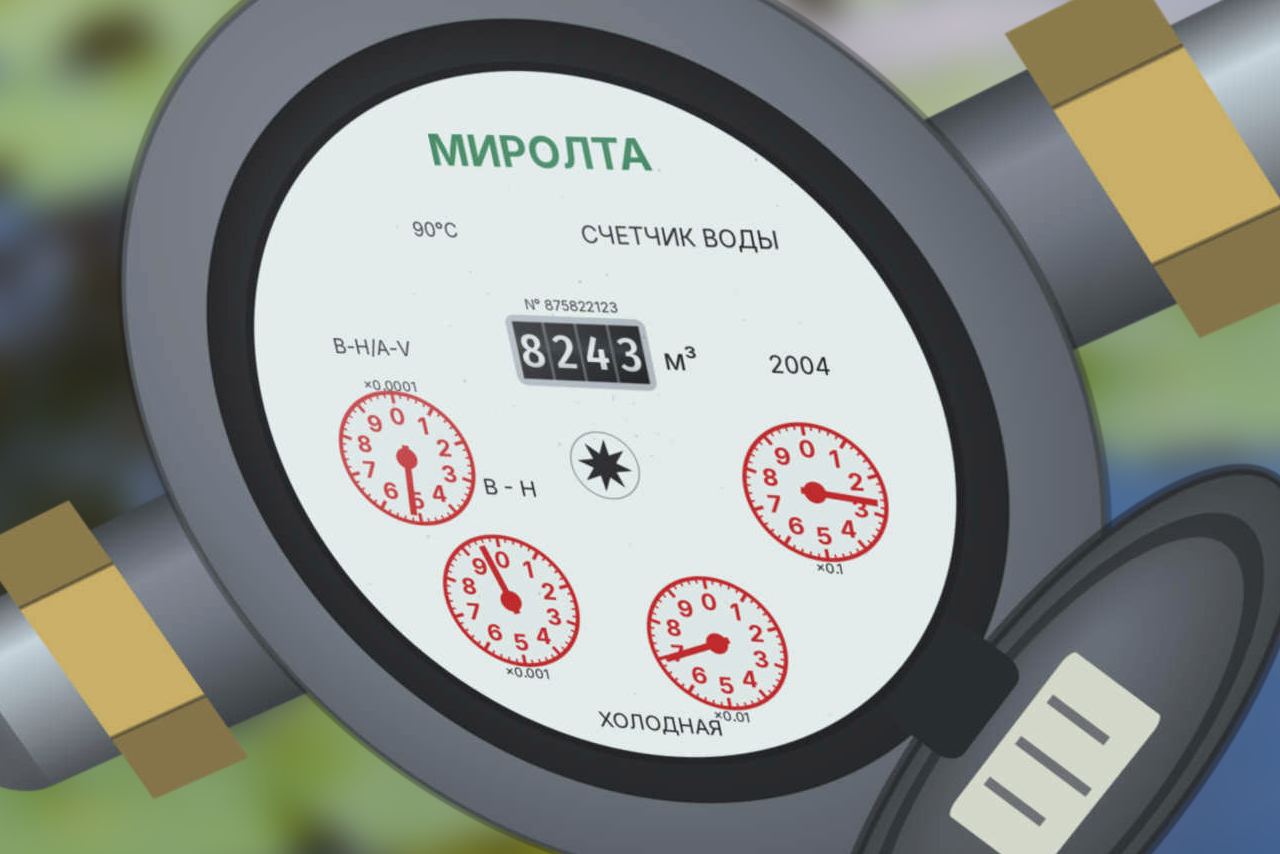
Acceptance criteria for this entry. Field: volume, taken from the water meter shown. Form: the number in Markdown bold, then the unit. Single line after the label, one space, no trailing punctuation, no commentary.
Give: **8243.2695** m³
